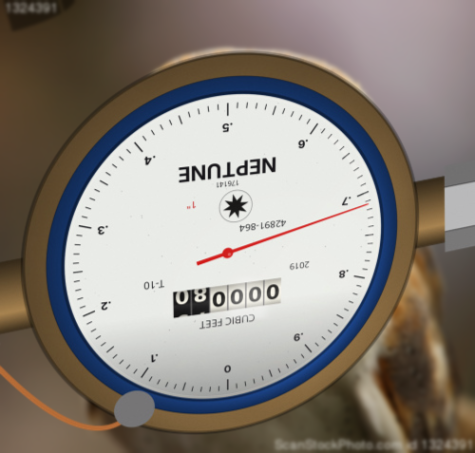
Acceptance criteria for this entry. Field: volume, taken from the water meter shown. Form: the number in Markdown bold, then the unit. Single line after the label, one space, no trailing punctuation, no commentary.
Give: **79.71** ft³
